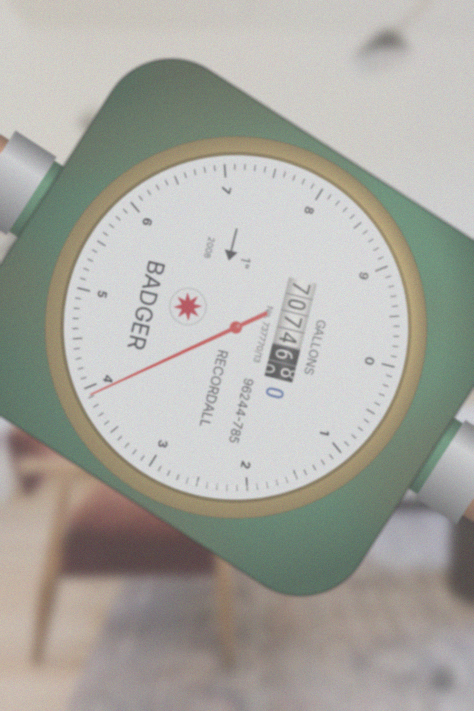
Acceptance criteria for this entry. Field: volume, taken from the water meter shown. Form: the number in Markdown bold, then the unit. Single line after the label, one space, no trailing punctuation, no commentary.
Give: **7074683.9** gal
